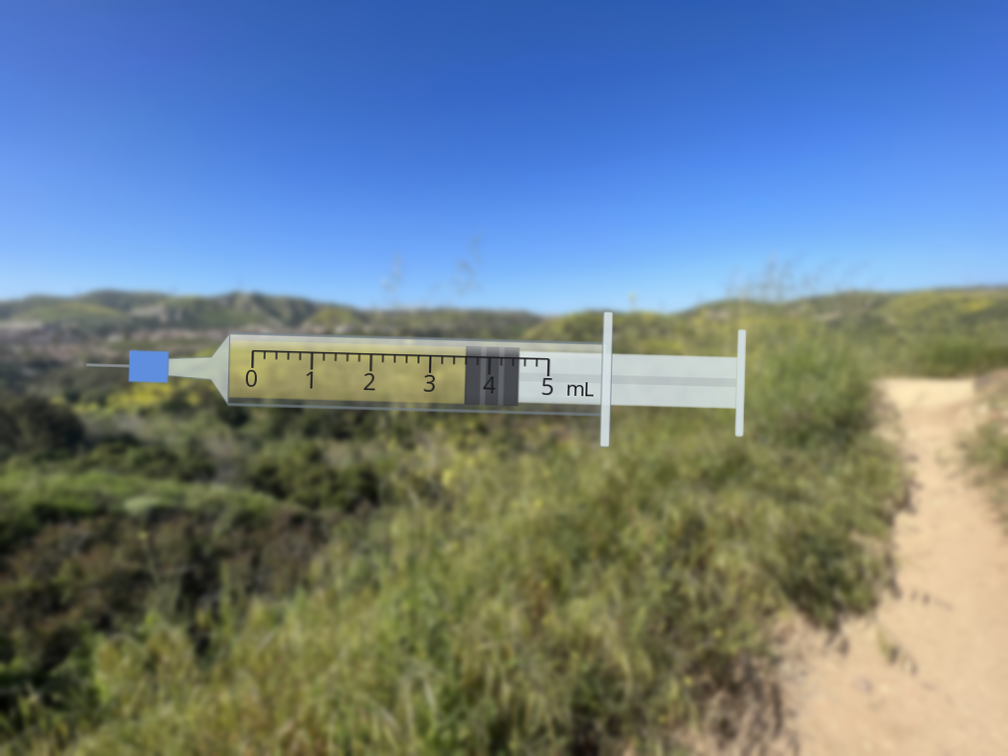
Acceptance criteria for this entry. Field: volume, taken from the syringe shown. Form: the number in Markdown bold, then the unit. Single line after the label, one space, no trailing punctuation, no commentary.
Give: **3.6** mL
